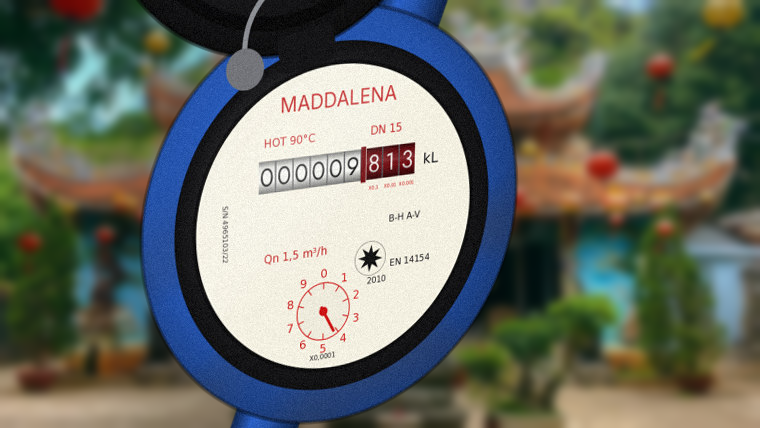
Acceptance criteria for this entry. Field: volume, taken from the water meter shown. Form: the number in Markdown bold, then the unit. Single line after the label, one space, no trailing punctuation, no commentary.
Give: **9.8134** kL
